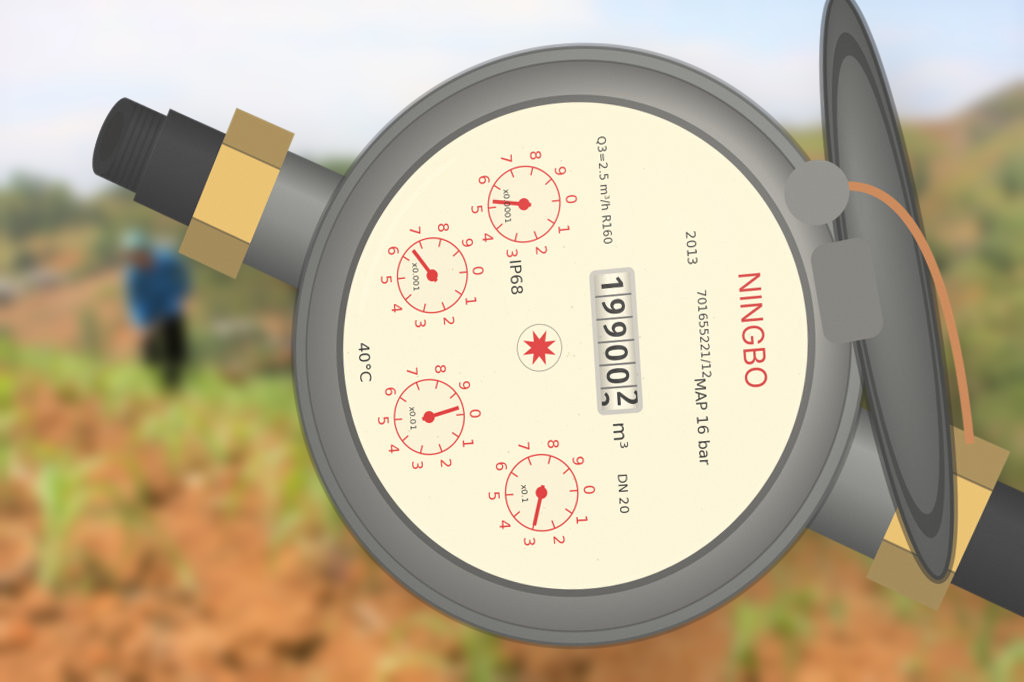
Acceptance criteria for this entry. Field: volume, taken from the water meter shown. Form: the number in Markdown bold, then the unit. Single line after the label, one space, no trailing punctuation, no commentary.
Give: **199002.2965** m³
